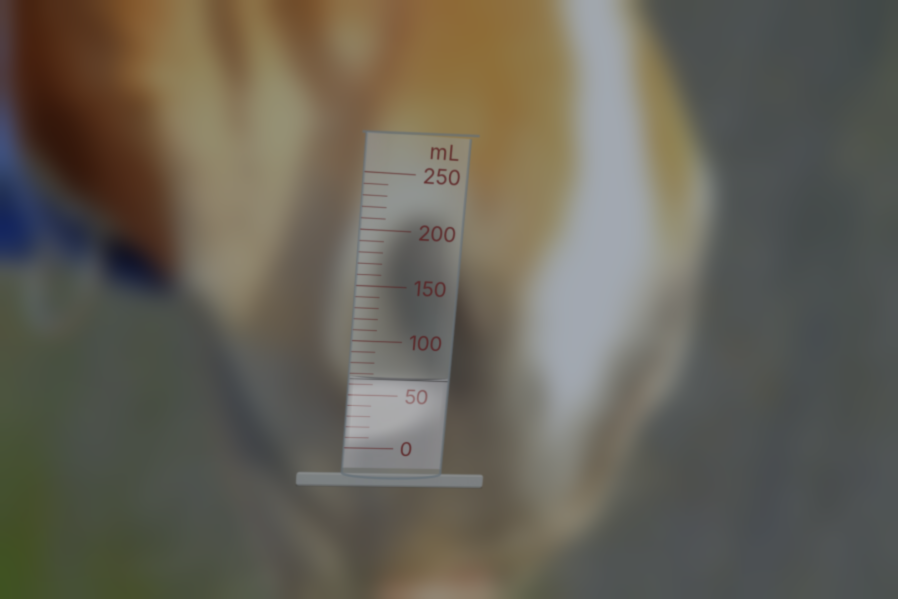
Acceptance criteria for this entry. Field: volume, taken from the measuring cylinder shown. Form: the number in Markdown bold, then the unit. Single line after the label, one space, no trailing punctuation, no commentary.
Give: **65** mL
